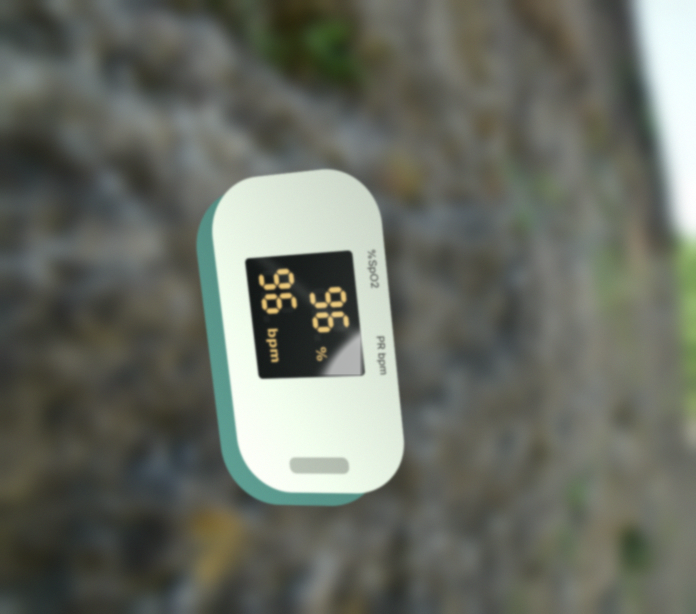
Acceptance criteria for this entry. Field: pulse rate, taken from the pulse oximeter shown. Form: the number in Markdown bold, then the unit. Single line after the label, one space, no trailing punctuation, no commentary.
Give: **96** bpm
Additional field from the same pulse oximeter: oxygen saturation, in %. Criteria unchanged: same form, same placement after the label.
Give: **96** %
